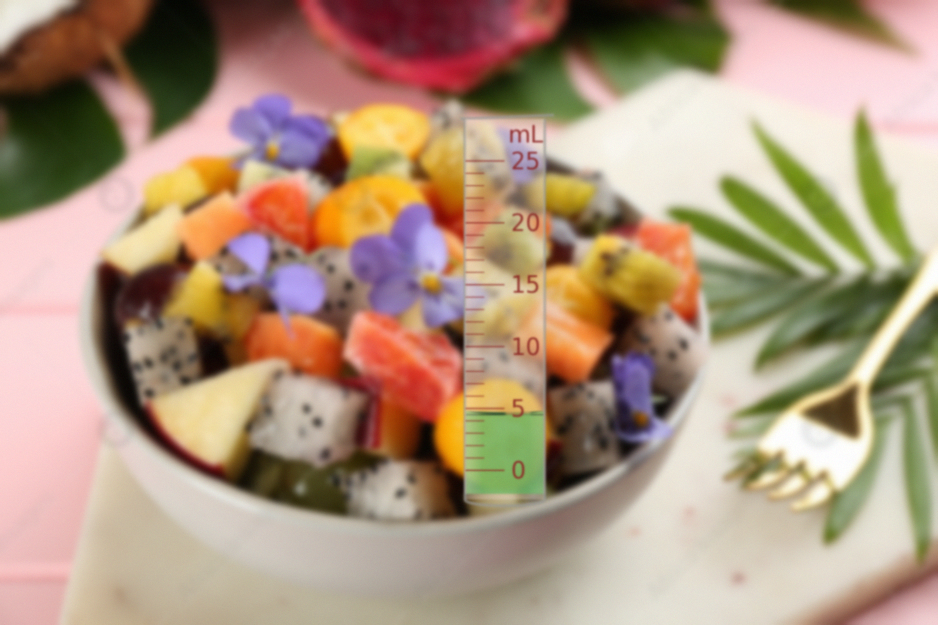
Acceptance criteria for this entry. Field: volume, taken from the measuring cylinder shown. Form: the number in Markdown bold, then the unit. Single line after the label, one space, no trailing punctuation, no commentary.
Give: **4.5** mL
